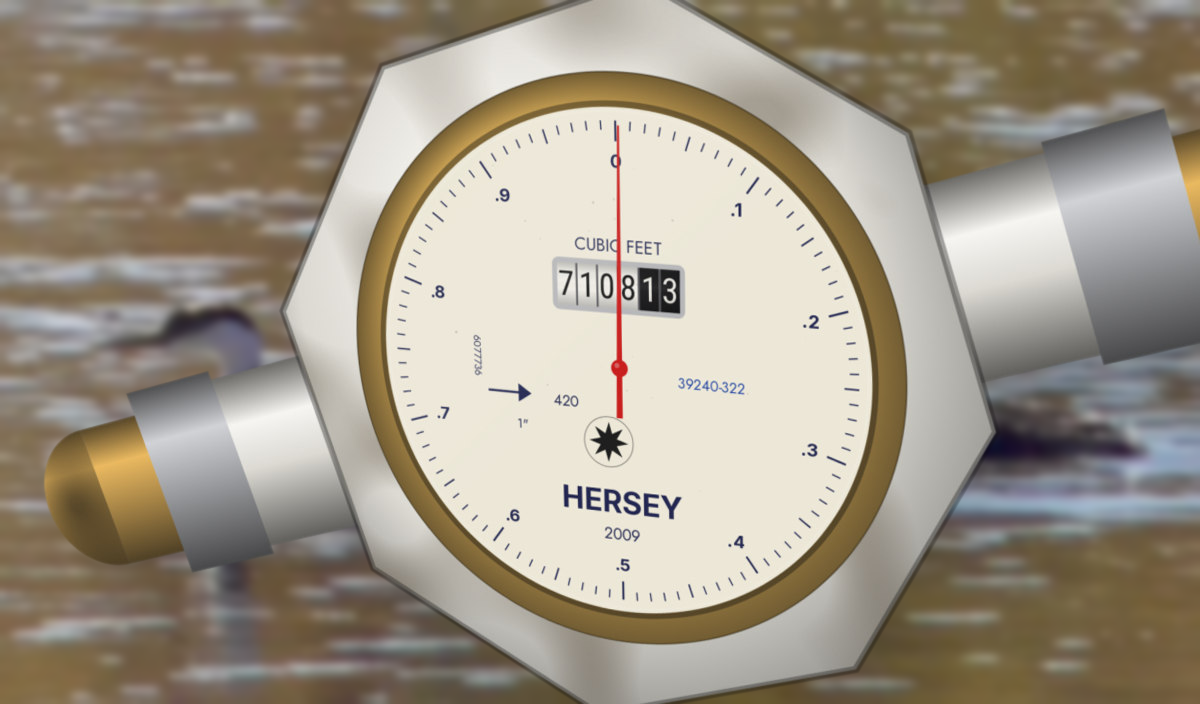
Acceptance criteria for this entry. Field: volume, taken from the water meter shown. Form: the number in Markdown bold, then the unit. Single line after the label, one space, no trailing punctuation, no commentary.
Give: **710813.00** ft³
